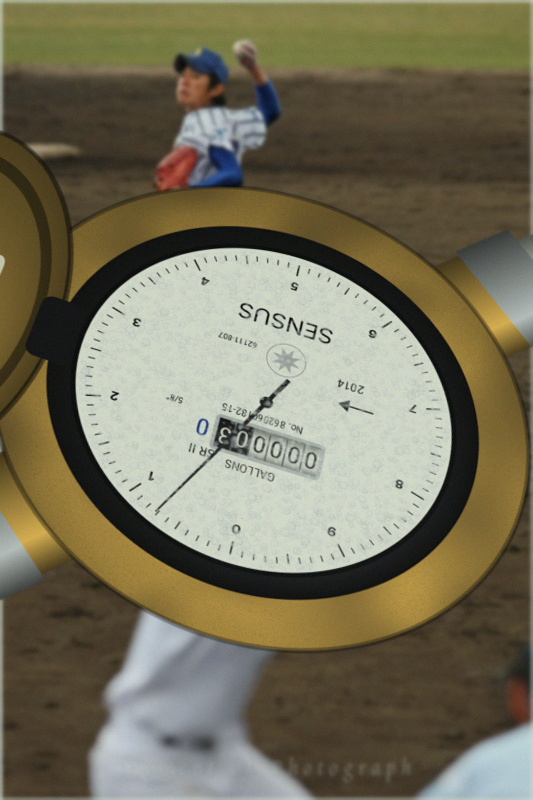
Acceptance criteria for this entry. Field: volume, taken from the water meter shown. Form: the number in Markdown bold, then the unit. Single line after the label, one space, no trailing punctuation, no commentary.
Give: **30.7** gal
